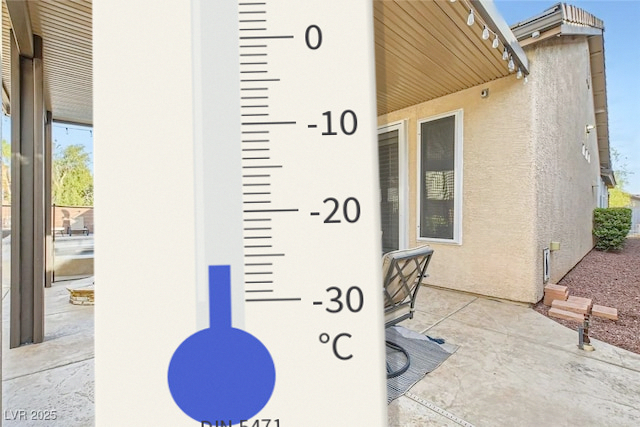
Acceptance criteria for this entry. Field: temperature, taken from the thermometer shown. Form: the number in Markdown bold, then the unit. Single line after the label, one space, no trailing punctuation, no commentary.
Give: **-26** °C
